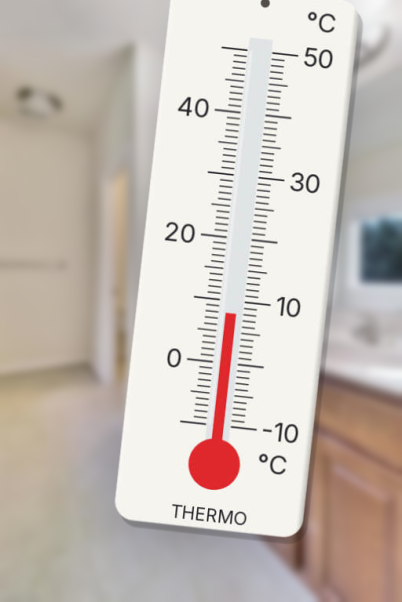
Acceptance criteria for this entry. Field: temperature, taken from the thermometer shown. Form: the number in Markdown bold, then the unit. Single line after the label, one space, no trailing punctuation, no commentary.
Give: **8** °C
